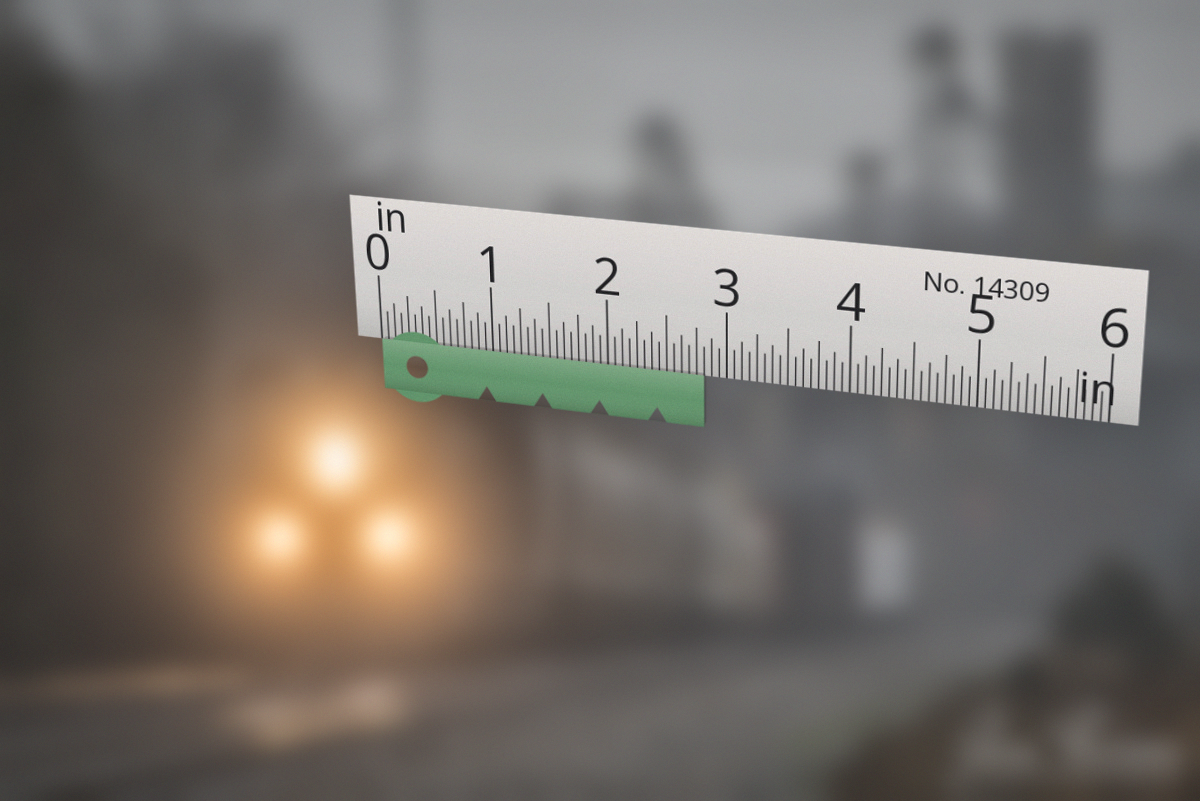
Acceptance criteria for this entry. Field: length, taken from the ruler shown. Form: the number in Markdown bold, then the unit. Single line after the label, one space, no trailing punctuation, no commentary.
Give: **2.8125** in
